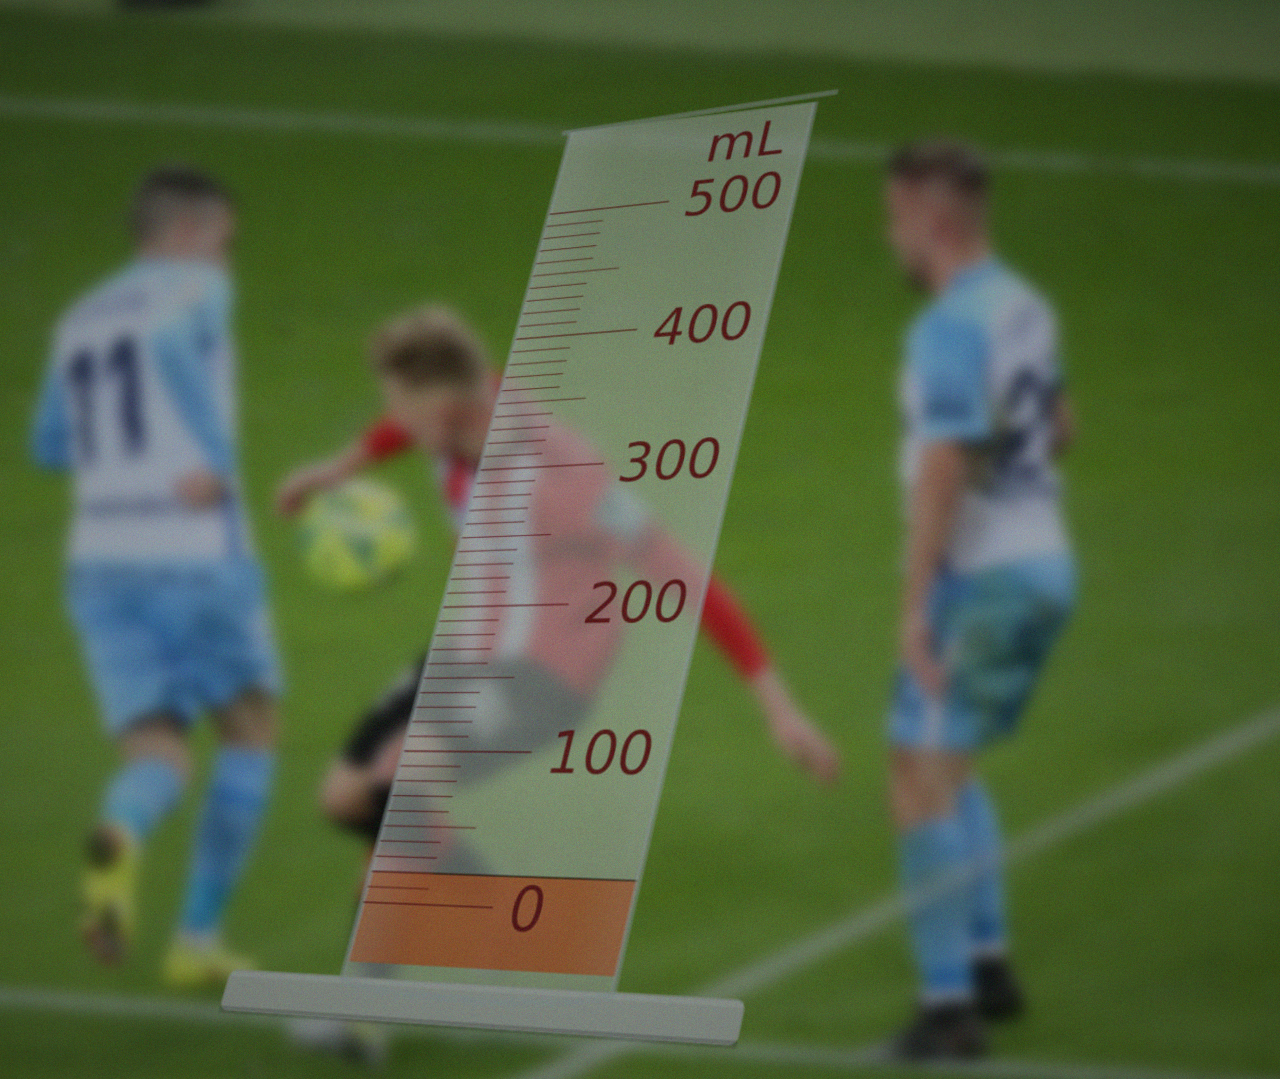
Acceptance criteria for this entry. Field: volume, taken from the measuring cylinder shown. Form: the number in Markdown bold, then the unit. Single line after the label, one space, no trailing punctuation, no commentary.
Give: **20** mL
